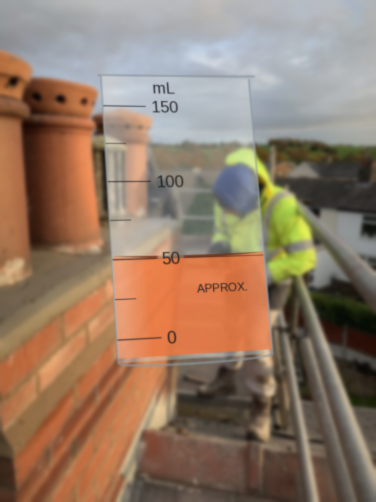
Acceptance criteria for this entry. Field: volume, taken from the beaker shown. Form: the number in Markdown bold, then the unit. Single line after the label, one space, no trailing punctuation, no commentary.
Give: **50** mL
